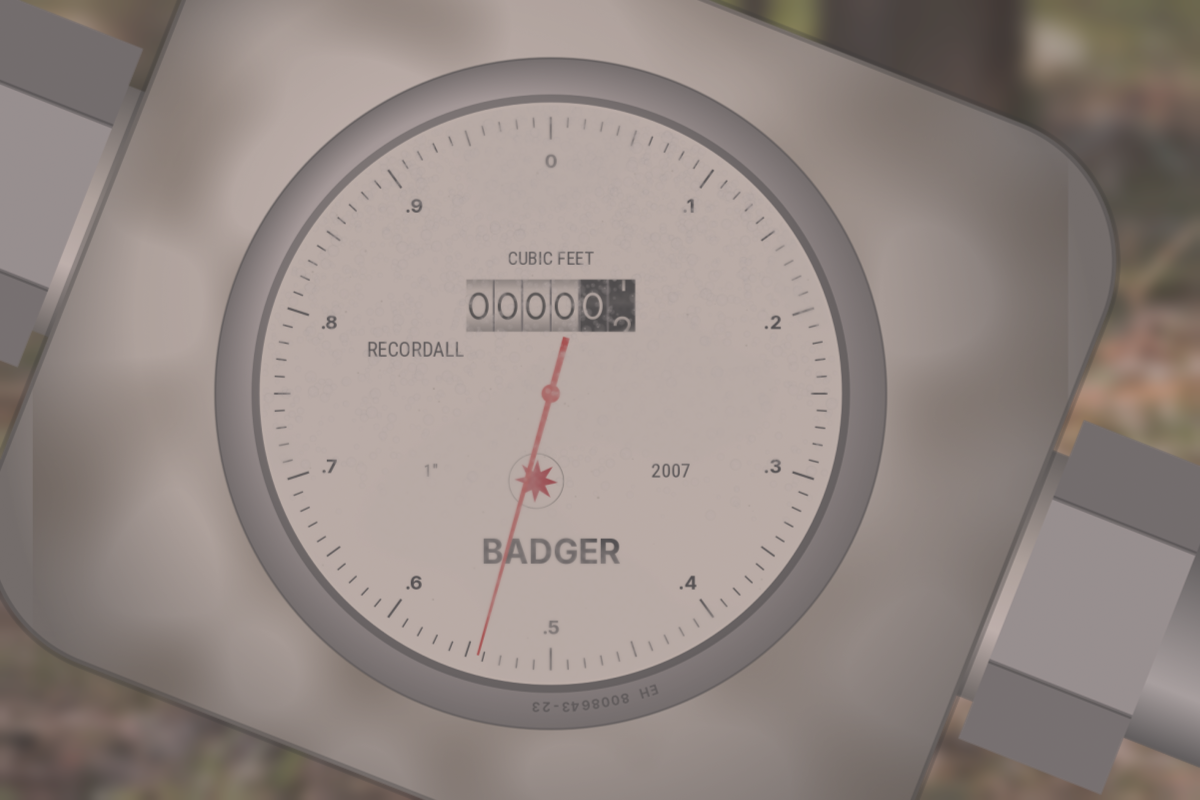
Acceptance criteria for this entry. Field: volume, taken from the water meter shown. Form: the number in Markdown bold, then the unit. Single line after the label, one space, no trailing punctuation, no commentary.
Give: **1.54** ft³
